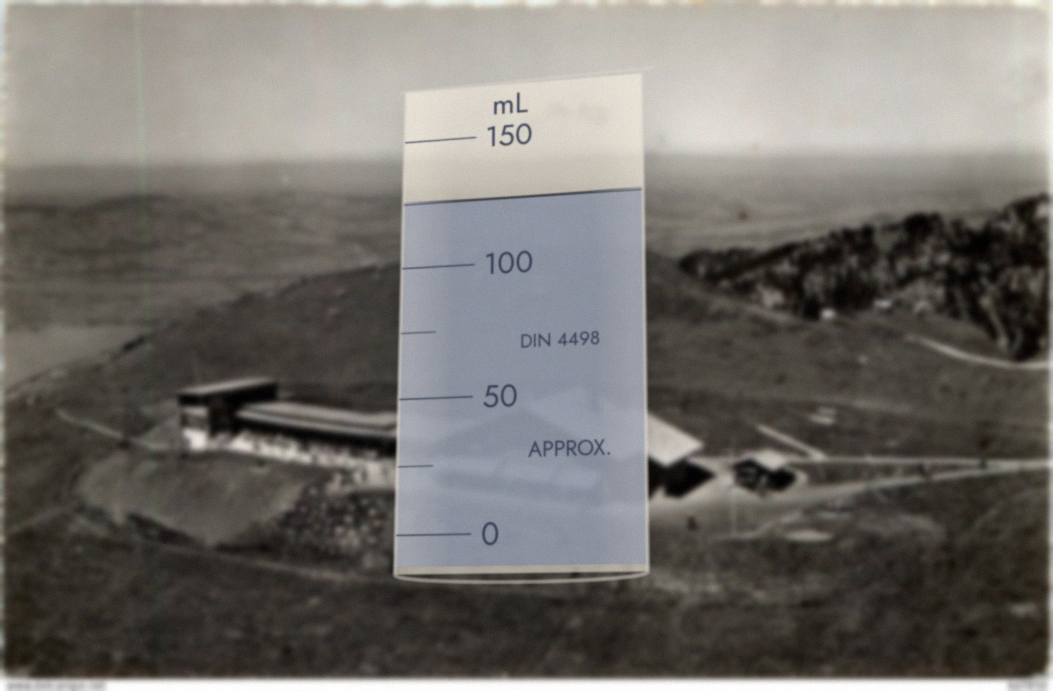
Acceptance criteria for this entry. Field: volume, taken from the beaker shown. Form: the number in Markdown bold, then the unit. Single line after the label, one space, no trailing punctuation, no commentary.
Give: **125** mL
